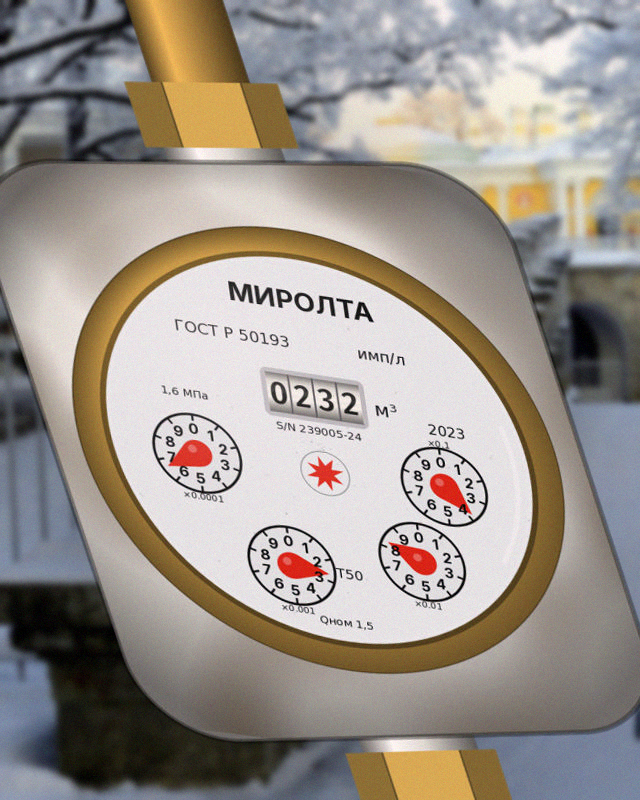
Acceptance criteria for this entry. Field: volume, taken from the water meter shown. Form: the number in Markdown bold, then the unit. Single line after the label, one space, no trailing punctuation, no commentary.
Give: **232.3826** m³
